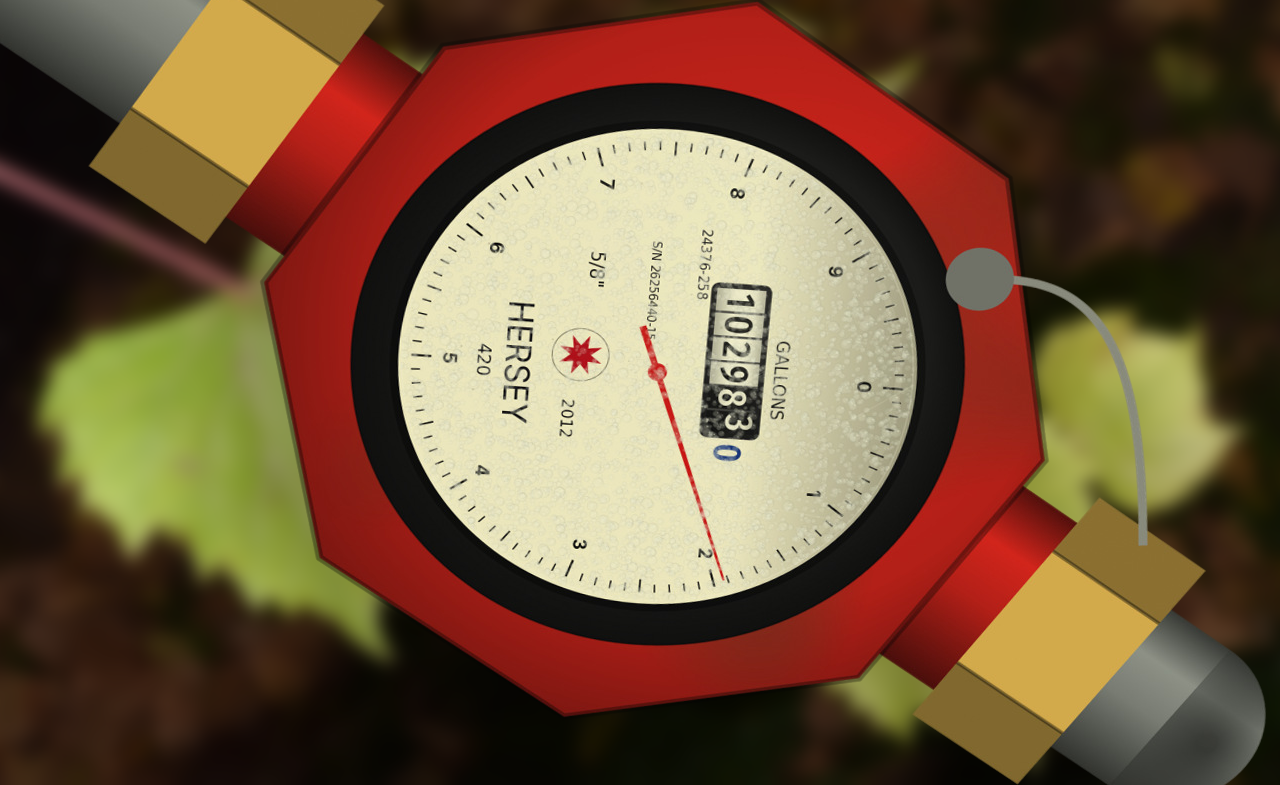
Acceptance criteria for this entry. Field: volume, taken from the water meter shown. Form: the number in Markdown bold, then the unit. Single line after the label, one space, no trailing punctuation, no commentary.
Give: **1029831.9** gal
